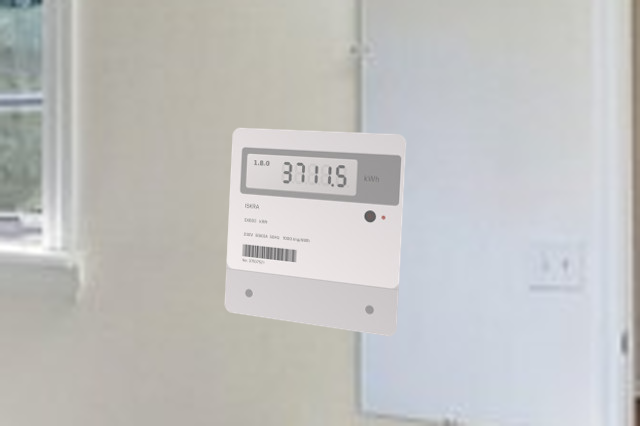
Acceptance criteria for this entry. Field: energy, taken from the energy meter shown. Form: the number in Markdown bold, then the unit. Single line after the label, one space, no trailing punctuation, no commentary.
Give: **3711.5** kWh
